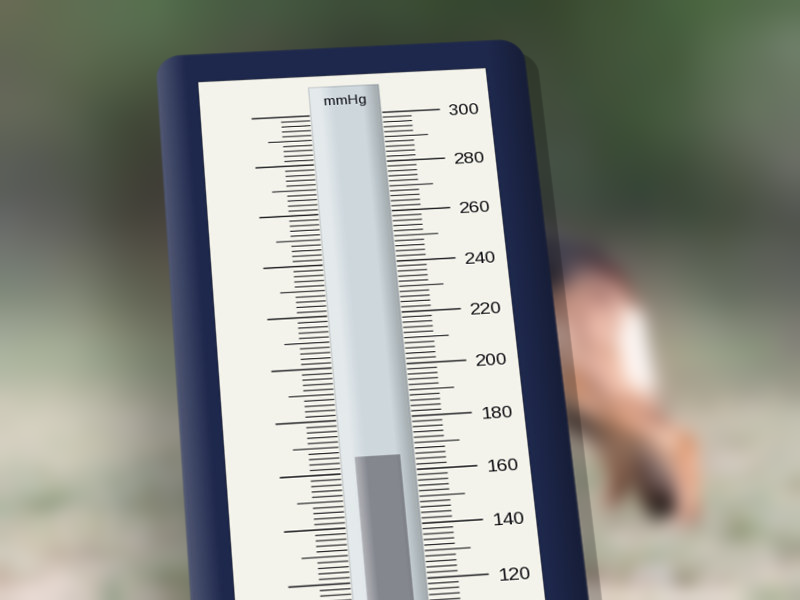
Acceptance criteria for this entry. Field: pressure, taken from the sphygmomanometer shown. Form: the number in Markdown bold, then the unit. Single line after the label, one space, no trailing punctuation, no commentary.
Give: **166** mmHg
